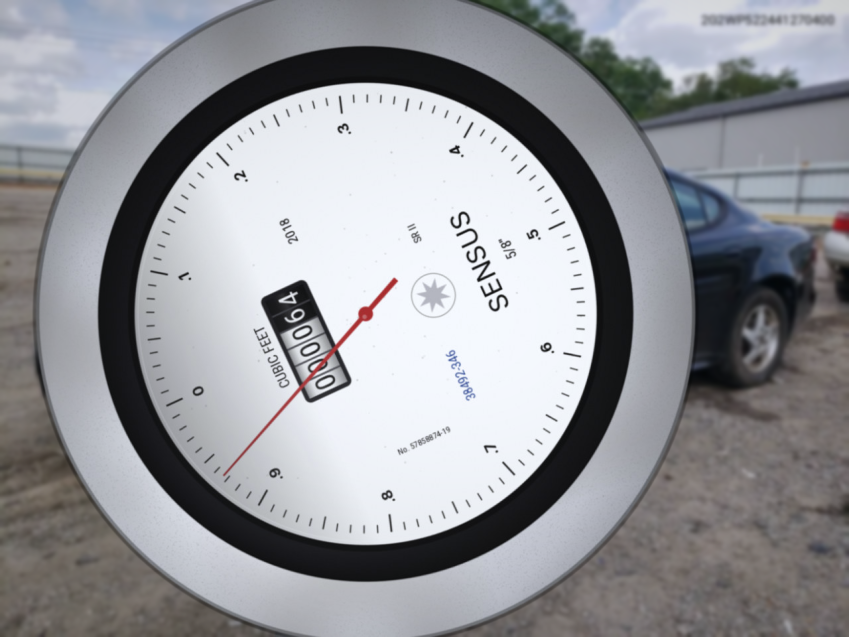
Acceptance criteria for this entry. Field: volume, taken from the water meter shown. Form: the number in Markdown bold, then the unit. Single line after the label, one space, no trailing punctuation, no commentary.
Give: **63.93** ft³
